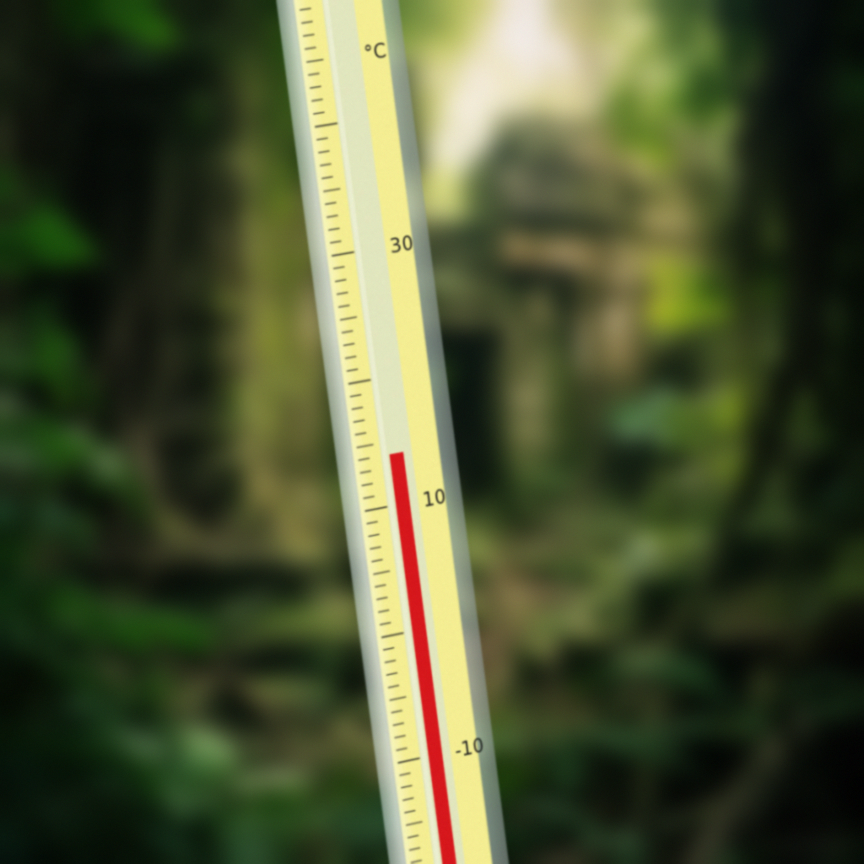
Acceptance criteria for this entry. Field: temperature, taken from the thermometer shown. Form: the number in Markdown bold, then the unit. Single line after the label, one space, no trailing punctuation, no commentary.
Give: **14** °C
